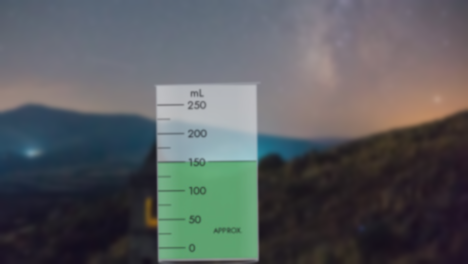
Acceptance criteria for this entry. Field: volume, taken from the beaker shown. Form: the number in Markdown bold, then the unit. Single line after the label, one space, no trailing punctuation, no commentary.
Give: **150** mL
